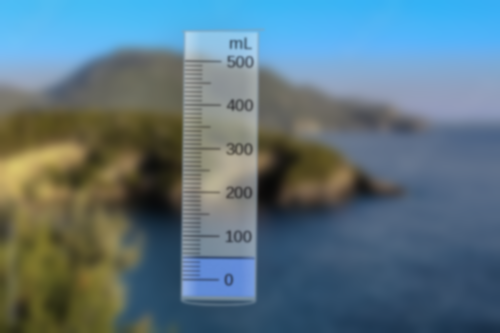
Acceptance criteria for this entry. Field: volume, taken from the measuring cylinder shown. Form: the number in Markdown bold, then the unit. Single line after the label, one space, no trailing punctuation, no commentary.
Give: **50** mL
